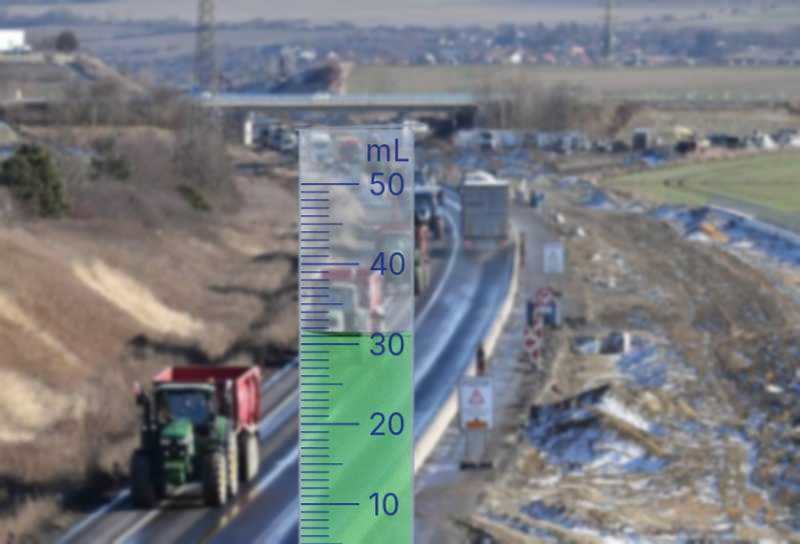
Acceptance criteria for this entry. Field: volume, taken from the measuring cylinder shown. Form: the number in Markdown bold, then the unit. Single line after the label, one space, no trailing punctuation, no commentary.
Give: **31** mL
